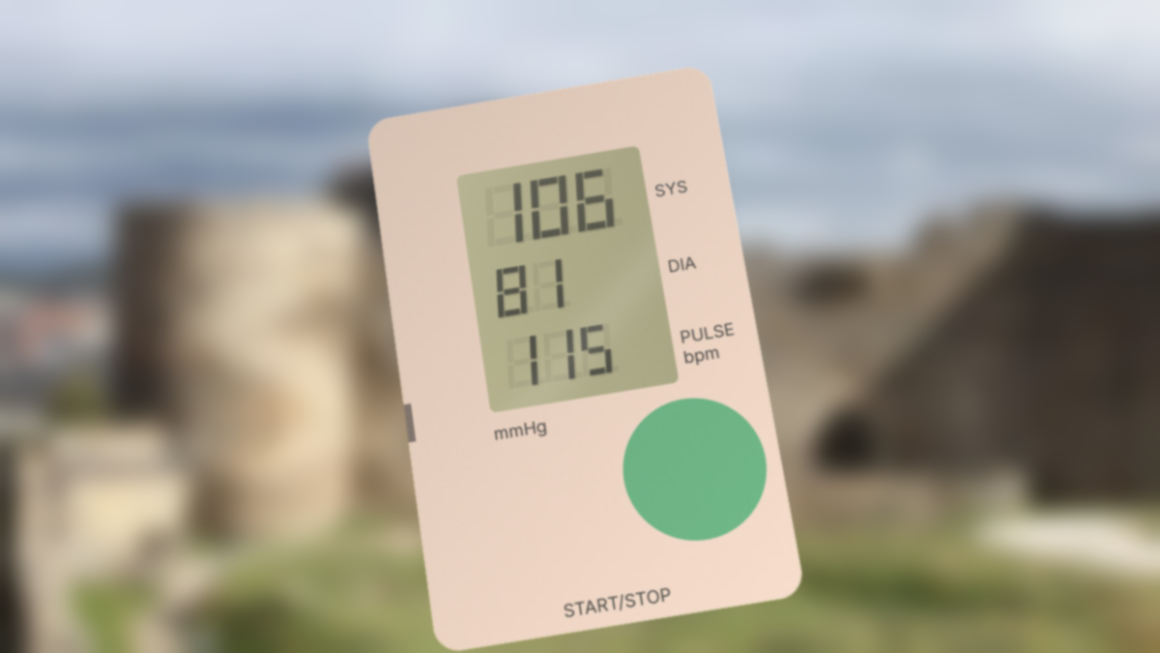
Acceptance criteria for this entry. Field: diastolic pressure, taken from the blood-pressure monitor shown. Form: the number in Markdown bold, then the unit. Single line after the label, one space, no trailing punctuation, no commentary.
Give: **81** mmHg
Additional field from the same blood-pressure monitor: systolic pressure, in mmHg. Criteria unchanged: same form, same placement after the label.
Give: **106** mmHg
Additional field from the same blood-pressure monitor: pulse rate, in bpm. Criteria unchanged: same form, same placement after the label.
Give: **115** bpm
